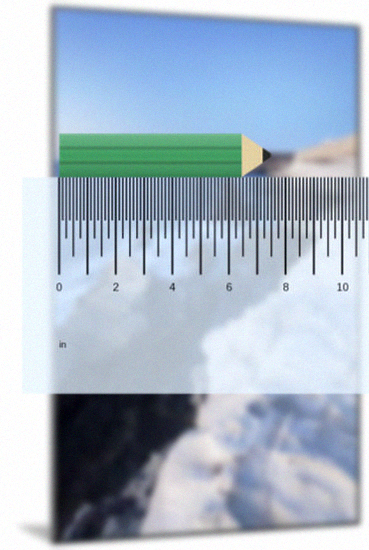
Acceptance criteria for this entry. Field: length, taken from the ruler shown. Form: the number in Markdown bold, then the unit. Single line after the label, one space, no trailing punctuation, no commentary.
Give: **7.5** in
